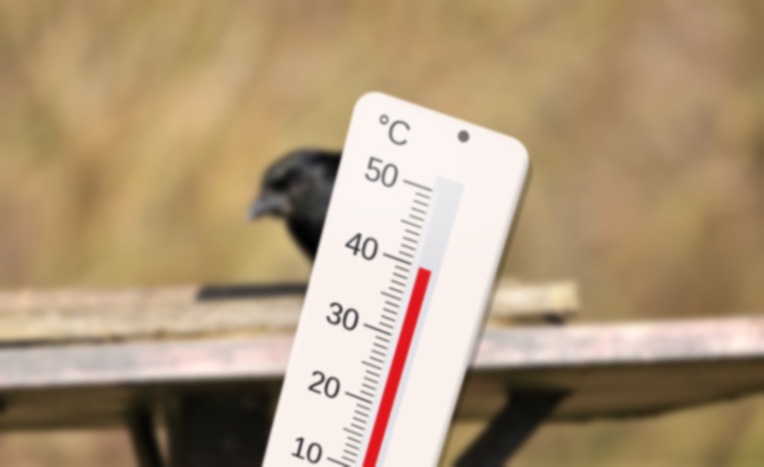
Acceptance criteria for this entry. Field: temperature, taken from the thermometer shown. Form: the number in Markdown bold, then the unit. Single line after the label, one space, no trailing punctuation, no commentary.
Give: **40** °C
